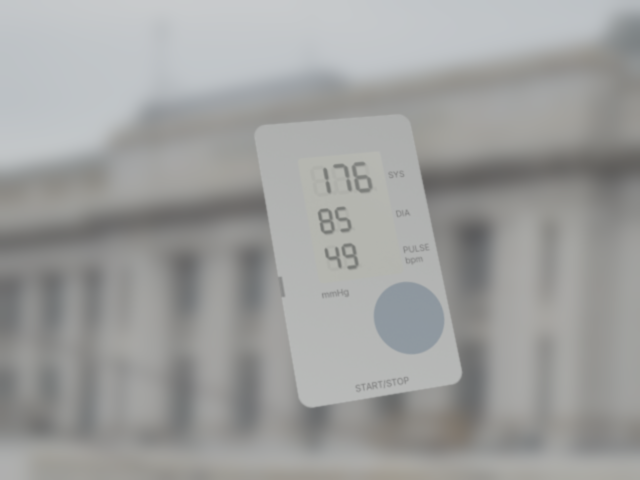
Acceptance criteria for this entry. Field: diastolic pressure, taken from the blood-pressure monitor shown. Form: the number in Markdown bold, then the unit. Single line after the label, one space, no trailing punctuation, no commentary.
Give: **85** mmHg
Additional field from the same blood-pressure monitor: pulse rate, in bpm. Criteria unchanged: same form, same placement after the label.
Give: **49** bpm
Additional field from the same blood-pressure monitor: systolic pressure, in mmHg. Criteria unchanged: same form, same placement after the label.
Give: **176** mmHg
